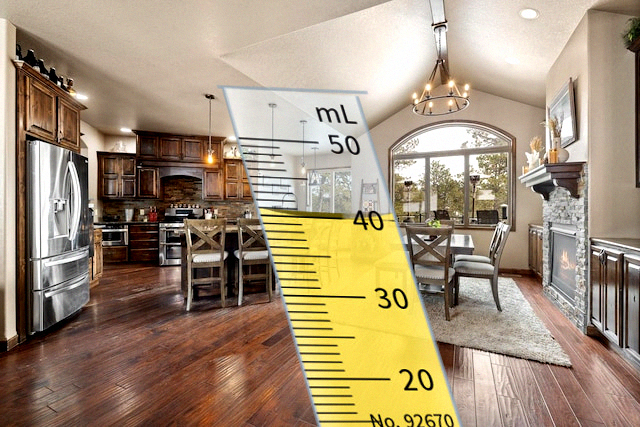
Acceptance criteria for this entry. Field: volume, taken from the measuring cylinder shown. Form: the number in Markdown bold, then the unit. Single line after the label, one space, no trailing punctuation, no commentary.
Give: **40** mL
